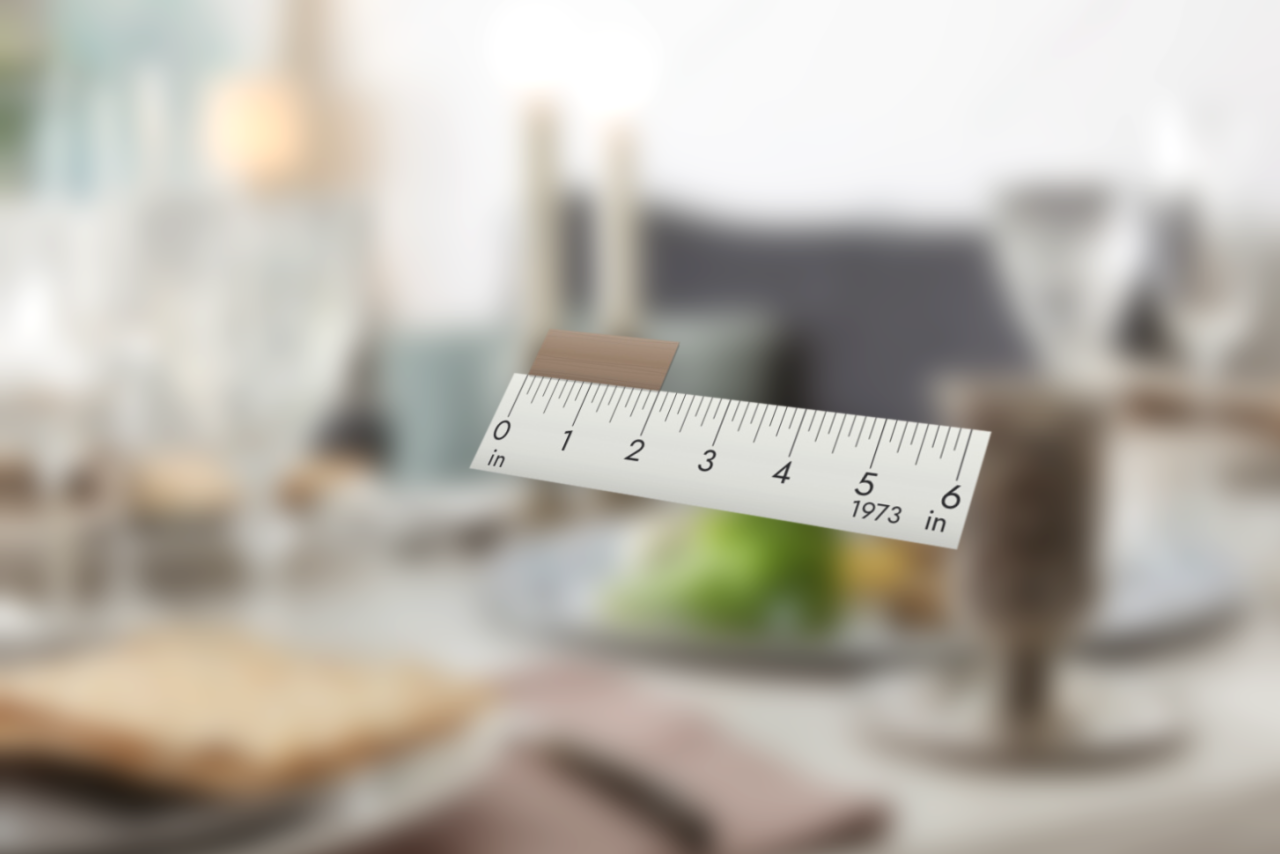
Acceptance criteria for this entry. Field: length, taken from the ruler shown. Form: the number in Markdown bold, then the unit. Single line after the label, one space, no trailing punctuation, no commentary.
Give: **2** in
